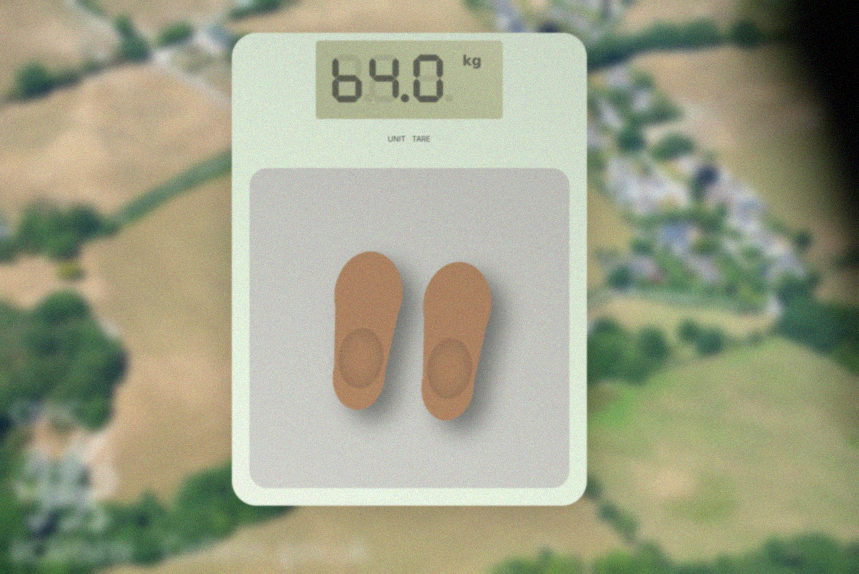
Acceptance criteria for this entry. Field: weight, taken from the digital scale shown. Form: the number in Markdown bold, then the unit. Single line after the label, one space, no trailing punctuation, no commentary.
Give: **64.0** kg
